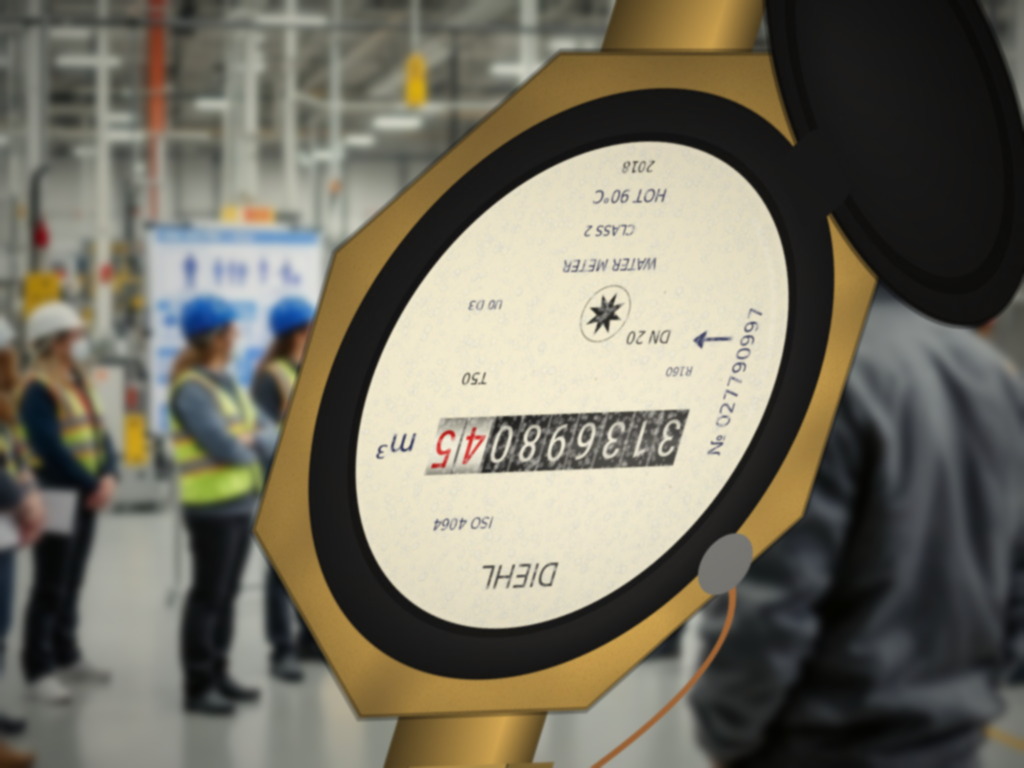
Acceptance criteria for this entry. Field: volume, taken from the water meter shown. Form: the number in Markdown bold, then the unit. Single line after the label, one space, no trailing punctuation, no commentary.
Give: **3136980.45** m³
